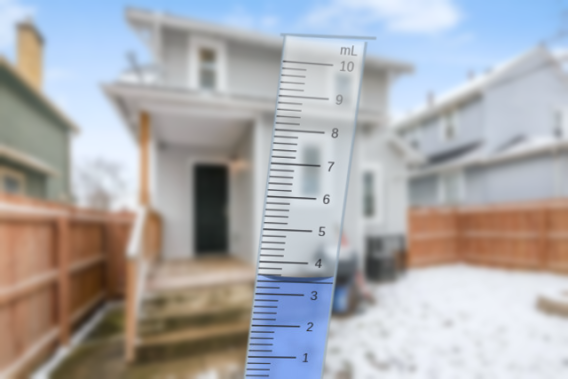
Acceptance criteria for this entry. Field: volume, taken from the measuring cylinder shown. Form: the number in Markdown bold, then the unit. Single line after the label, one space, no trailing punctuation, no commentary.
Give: **3.4** mL
